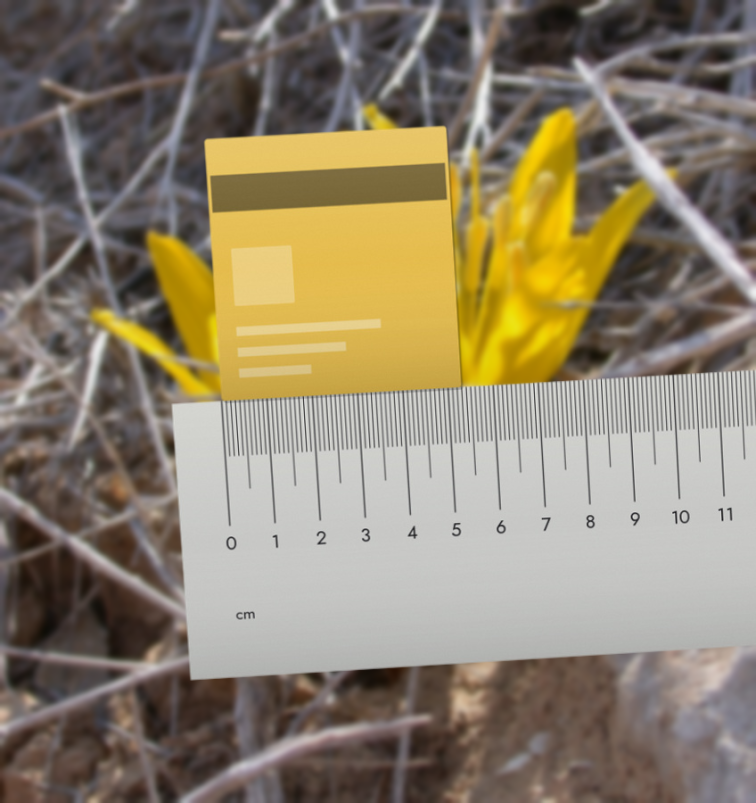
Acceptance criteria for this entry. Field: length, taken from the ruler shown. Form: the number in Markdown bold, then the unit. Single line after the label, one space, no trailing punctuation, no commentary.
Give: **5.3** cm
